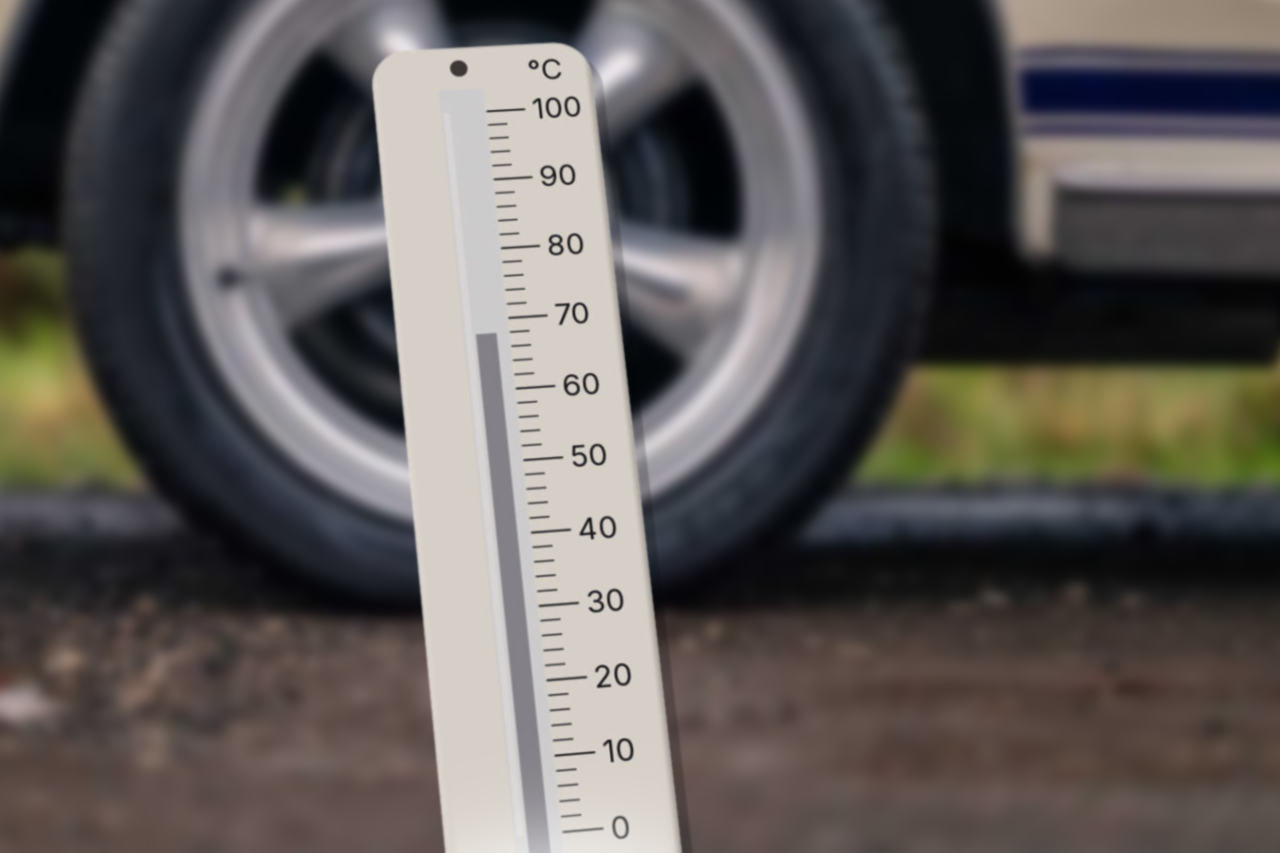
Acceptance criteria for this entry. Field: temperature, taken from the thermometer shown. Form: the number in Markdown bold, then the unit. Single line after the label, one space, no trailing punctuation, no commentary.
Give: **68** °C
